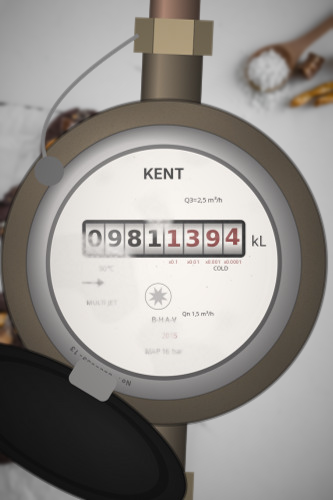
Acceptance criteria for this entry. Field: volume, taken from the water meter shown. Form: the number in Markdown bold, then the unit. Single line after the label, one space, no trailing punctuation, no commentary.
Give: **981.1394** kL
